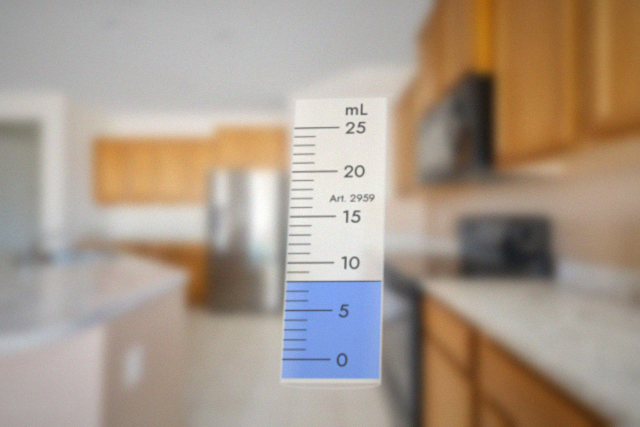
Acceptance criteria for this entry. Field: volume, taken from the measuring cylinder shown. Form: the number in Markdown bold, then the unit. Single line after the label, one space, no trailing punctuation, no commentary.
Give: **8** mL
